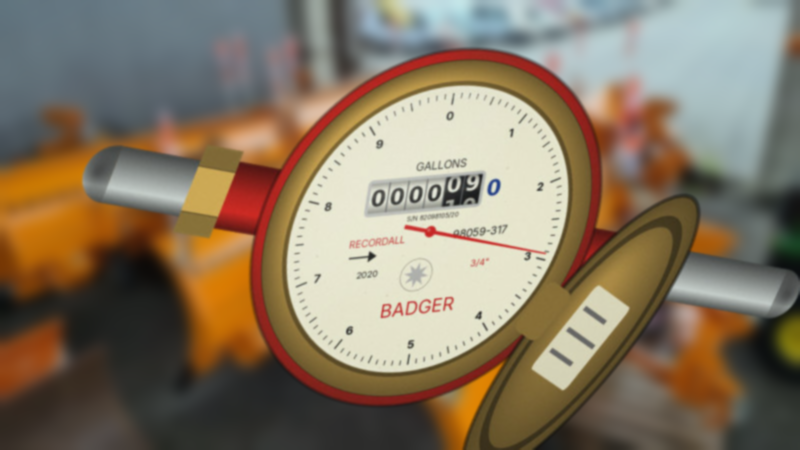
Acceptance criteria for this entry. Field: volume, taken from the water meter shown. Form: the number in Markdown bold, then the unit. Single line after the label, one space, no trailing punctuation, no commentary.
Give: **92.9** gal
